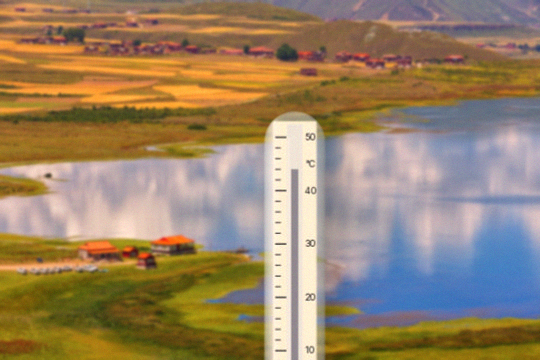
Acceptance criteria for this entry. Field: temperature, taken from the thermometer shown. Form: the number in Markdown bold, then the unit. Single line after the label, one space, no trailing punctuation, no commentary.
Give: **44** °C
